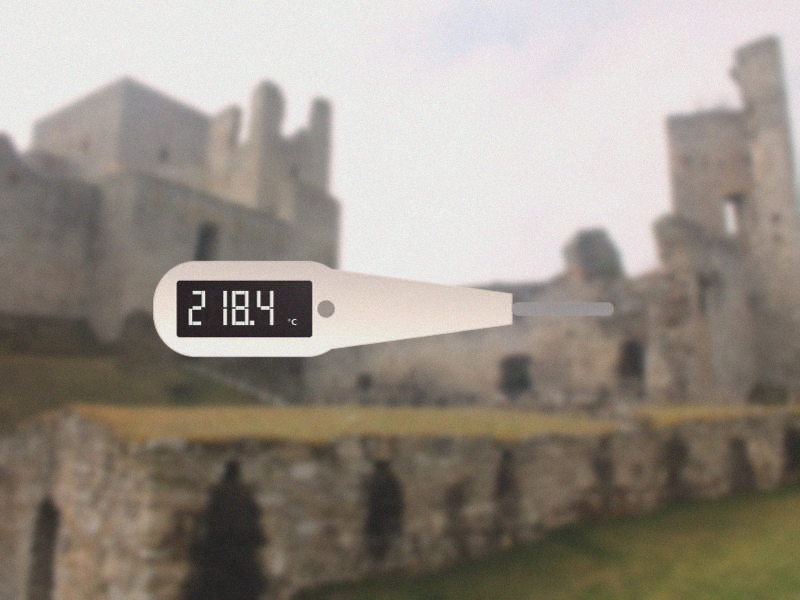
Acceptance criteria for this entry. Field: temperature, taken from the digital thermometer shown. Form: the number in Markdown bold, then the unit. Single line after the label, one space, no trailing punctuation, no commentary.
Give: **218.4** °C
